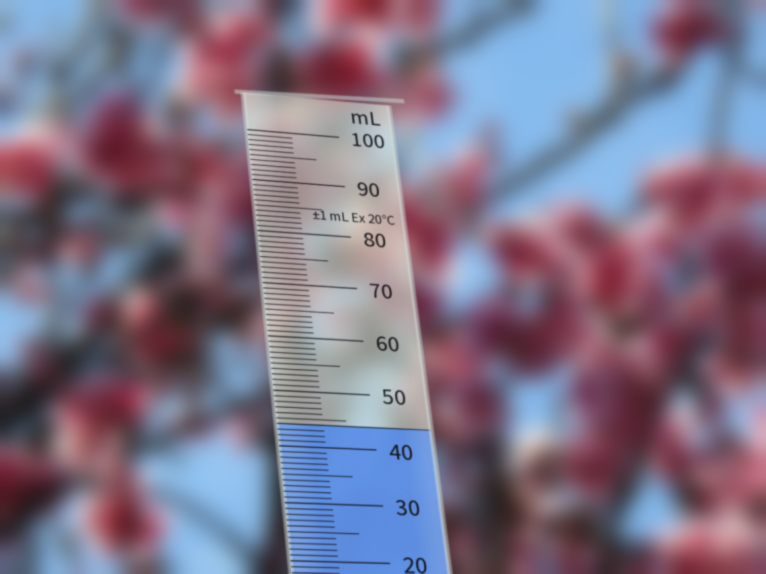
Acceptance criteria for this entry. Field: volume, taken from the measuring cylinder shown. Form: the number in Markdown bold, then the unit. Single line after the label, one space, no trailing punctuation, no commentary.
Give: **44** mL
